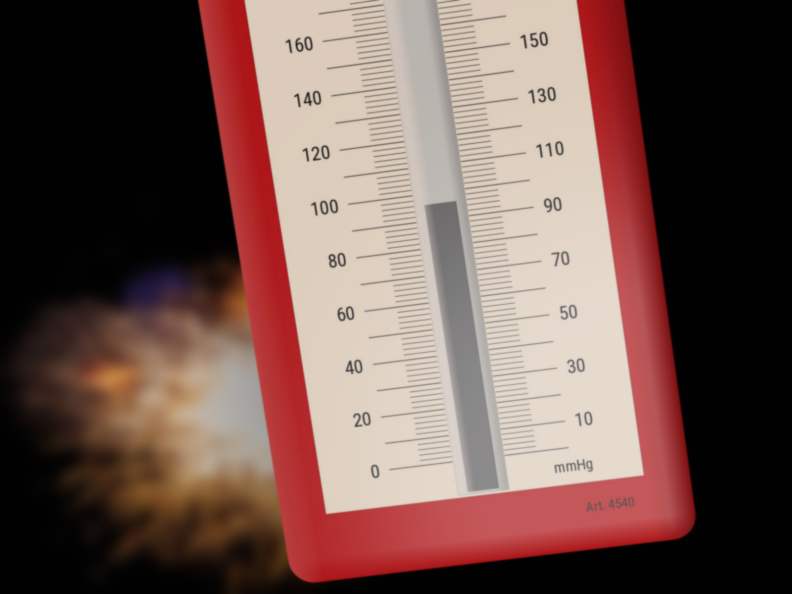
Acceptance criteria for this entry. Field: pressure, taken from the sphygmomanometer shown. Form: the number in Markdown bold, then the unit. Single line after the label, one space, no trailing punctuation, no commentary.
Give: **96** mmHg
